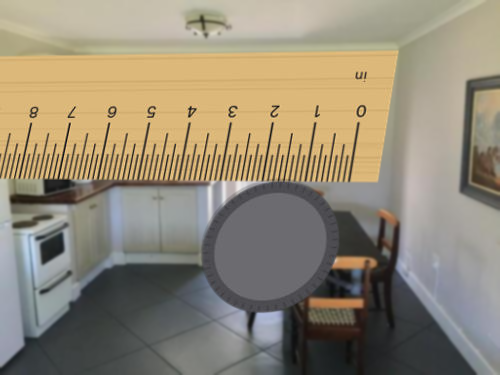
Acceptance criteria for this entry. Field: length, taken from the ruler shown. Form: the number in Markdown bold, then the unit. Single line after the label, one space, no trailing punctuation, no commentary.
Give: **3.125** in
